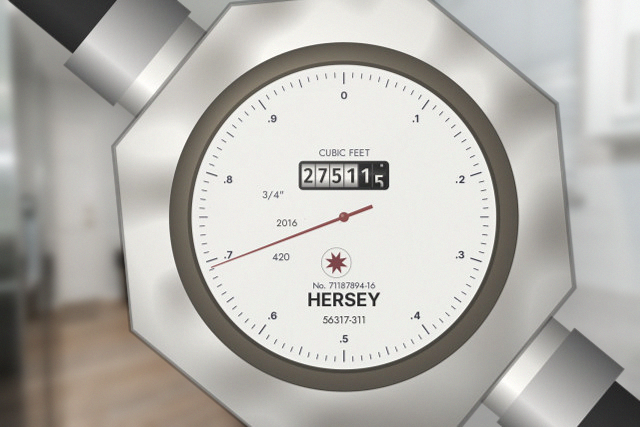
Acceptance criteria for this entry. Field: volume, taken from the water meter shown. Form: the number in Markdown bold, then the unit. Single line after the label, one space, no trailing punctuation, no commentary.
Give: **275114.69** ft³
